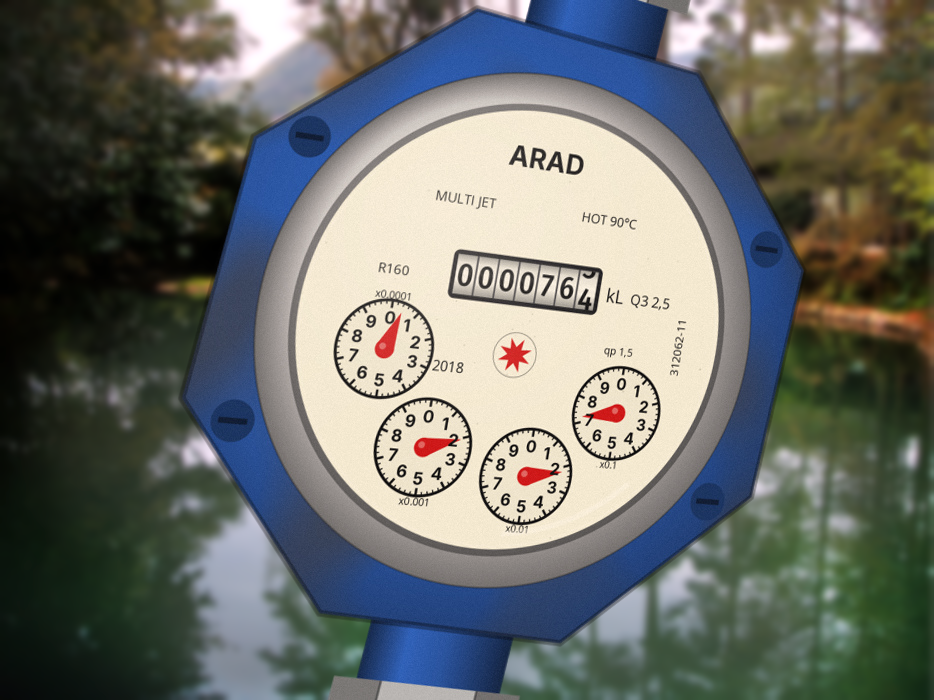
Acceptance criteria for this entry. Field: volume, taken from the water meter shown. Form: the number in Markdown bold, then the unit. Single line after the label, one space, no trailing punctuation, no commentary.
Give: **763.7220** kL
